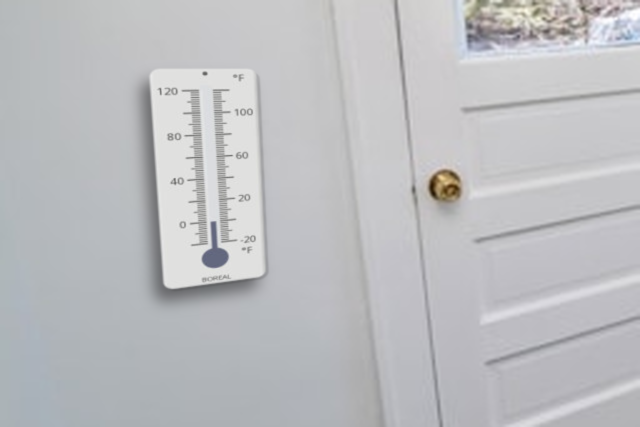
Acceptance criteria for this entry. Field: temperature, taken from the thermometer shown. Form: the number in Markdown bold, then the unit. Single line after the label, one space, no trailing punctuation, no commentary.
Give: **0** °F
